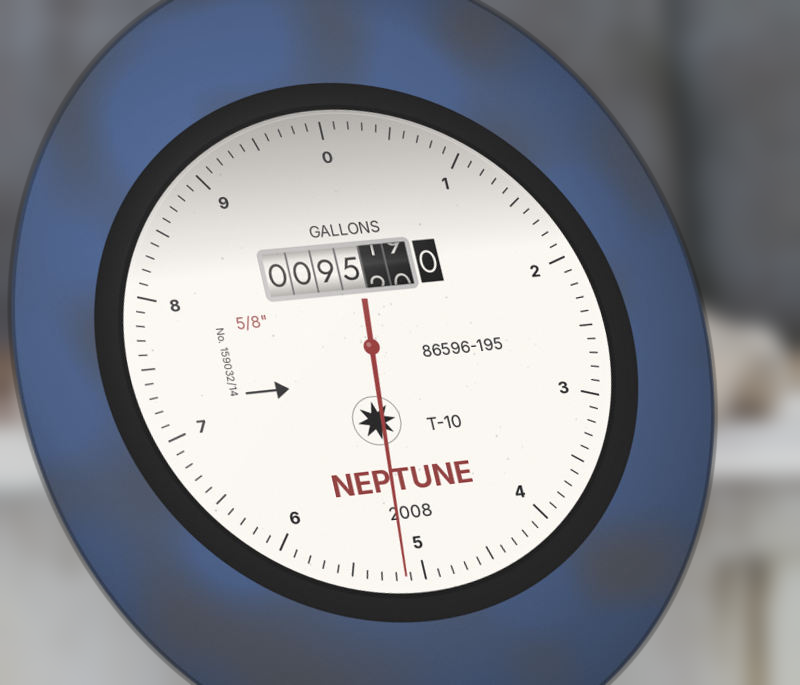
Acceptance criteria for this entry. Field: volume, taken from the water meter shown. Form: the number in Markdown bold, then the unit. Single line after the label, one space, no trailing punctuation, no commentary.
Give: **95195.1** gal
